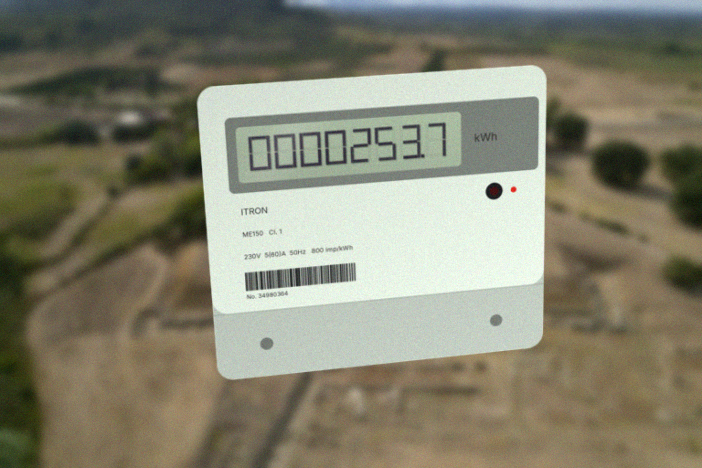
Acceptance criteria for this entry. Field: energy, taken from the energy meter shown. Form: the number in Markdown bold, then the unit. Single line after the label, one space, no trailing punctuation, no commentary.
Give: **253.7** kWh
